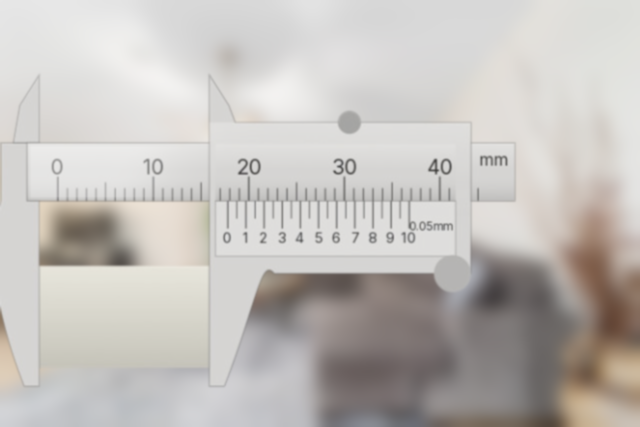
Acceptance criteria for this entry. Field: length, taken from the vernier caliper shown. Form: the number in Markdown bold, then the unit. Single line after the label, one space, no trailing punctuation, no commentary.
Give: **17.8** mm
